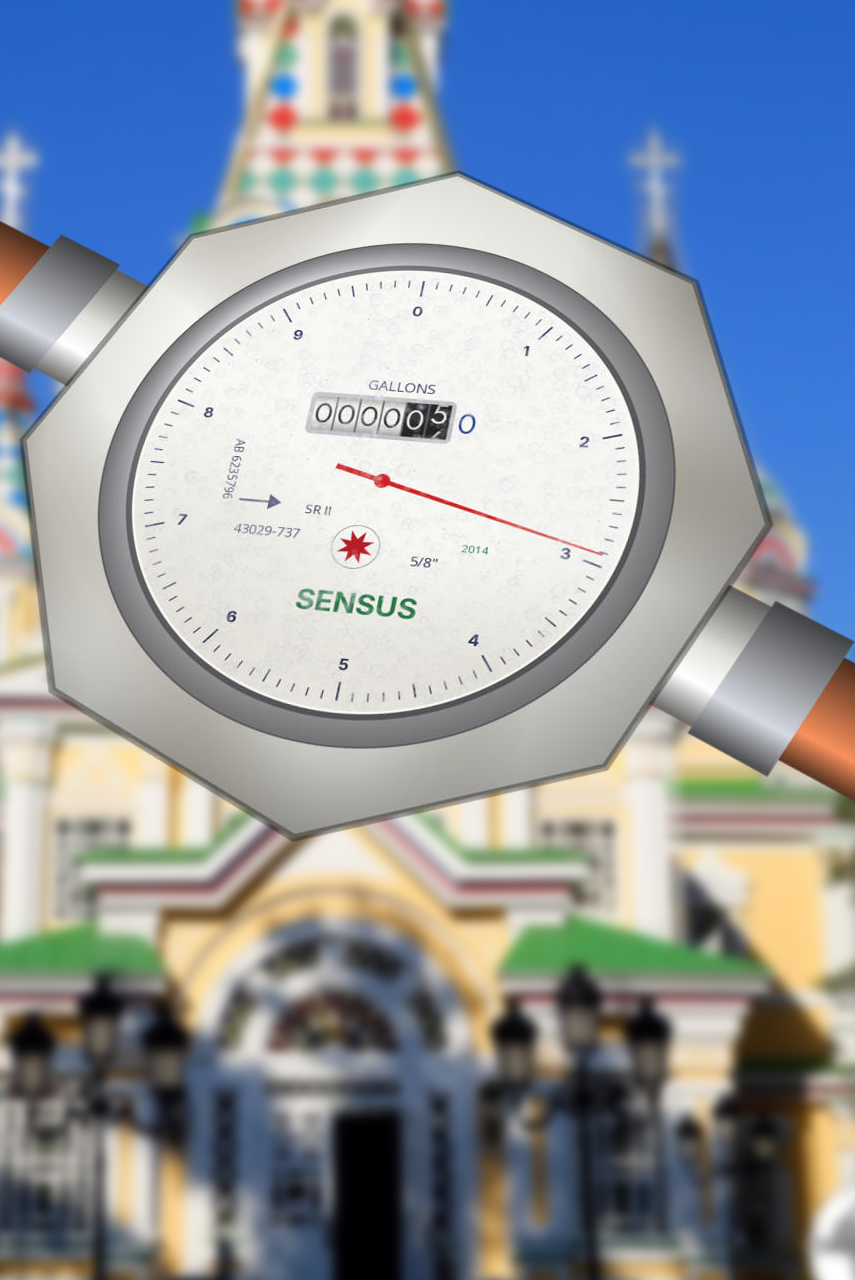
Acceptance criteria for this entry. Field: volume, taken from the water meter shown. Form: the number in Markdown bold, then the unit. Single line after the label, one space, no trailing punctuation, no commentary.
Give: **52.9** gal
